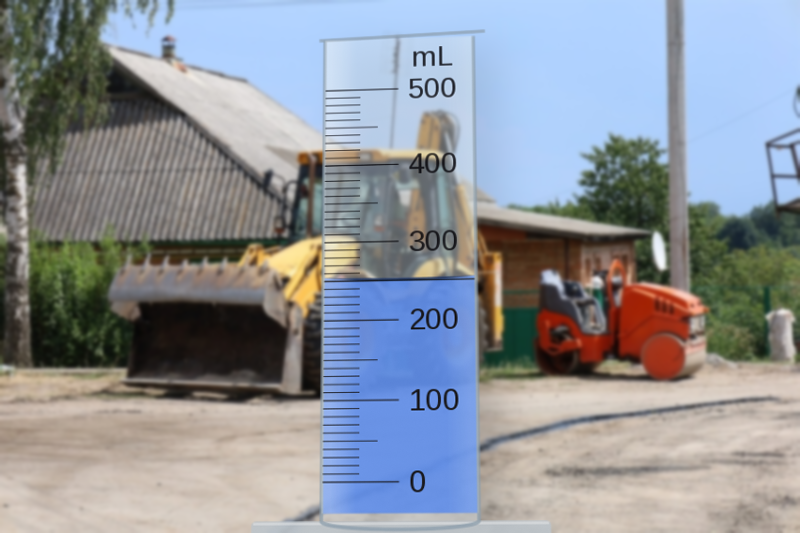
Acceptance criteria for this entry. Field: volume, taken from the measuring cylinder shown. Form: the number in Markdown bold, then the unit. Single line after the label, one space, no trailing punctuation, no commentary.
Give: **250** mL
